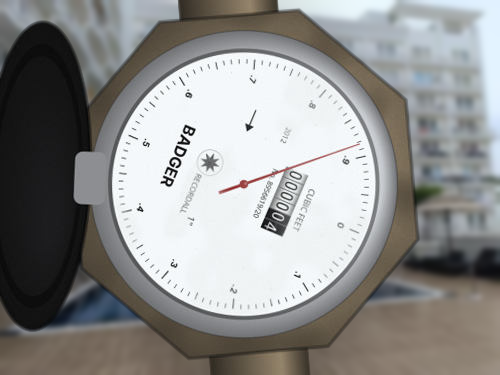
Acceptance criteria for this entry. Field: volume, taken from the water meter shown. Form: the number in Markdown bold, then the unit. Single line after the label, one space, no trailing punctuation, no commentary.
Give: **3.88** ft³
